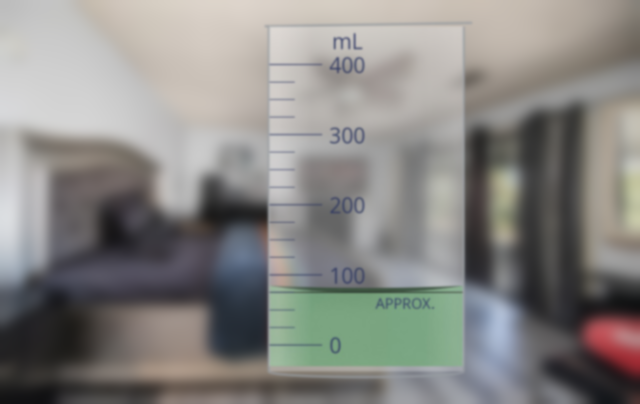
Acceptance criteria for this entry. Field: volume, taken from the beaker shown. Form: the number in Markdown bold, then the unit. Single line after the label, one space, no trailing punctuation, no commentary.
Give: **75** mL
